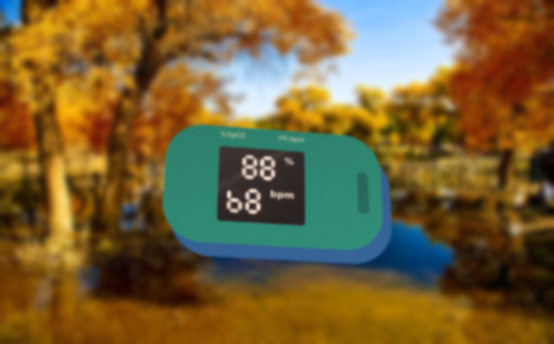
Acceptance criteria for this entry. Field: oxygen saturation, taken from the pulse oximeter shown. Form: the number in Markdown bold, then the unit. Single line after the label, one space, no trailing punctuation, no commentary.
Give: **88** %
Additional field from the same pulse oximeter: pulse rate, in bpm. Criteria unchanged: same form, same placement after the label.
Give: **68** bpm
